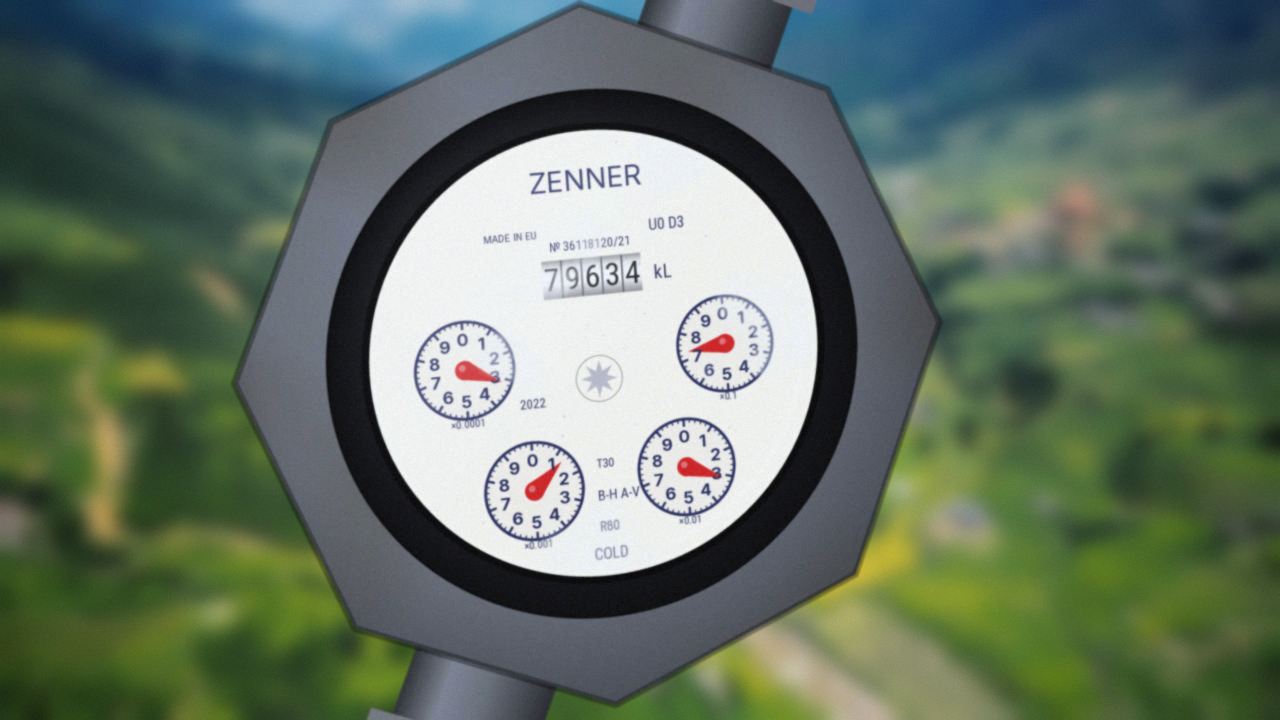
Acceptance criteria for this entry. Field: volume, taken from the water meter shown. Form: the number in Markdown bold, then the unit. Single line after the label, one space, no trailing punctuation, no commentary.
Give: **79634.7313** kL
